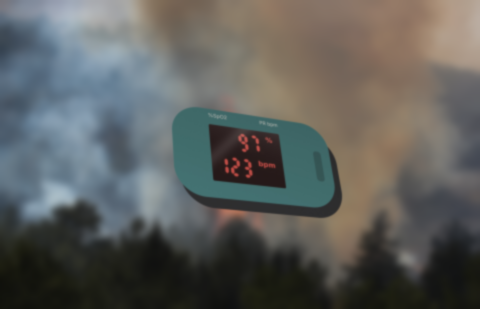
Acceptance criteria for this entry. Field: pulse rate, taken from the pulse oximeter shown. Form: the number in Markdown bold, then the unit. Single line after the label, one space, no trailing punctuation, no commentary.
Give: **123** bpm
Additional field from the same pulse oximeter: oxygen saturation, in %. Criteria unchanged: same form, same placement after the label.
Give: **97** %
